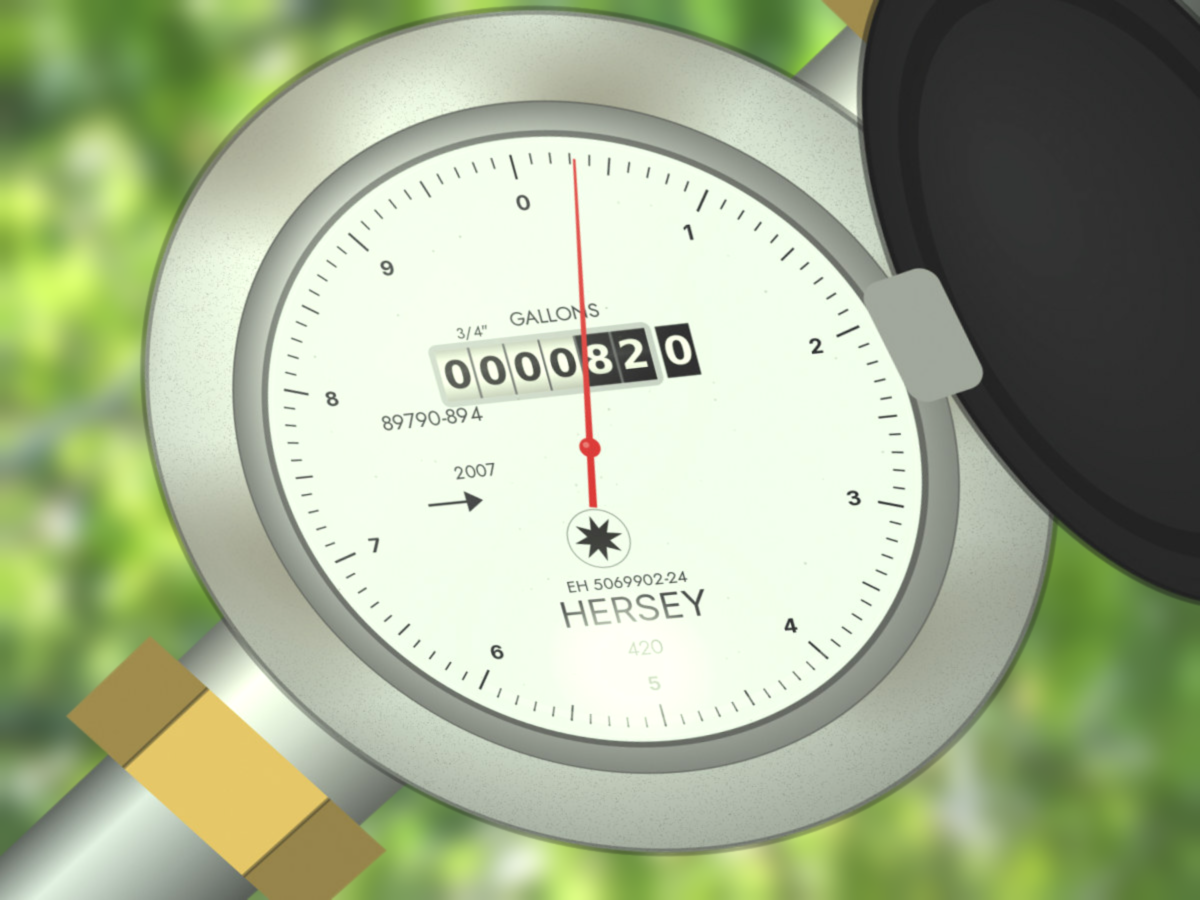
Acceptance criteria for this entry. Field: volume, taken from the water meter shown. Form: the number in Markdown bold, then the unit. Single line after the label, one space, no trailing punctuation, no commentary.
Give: **820.3** gal
